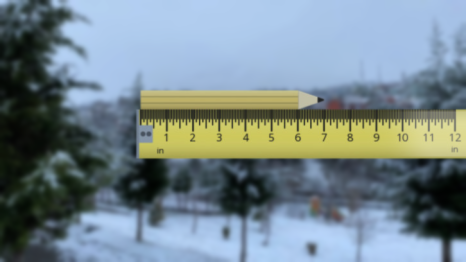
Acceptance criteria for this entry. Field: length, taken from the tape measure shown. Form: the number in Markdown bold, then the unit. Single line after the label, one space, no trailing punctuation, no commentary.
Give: **7** in
